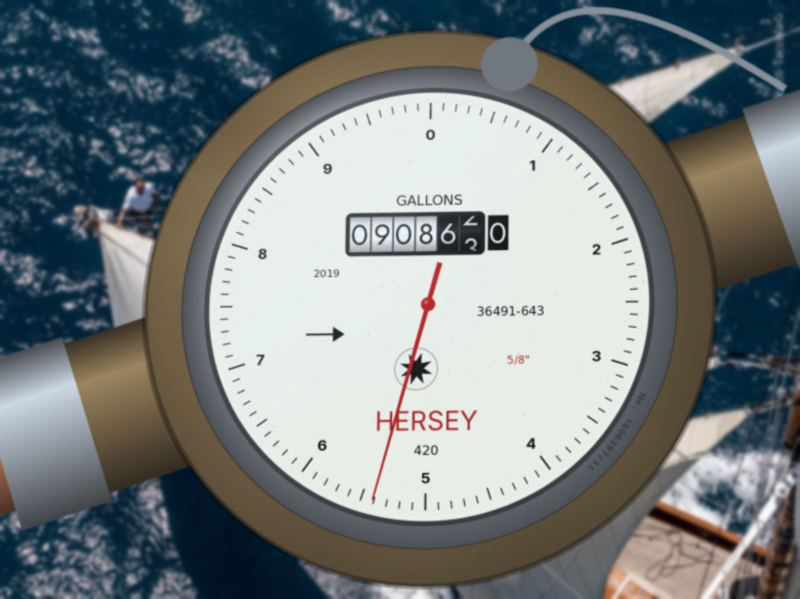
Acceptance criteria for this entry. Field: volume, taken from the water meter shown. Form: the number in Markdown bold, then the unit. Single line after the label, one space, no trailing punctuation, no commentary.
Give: **908625.4** gal
